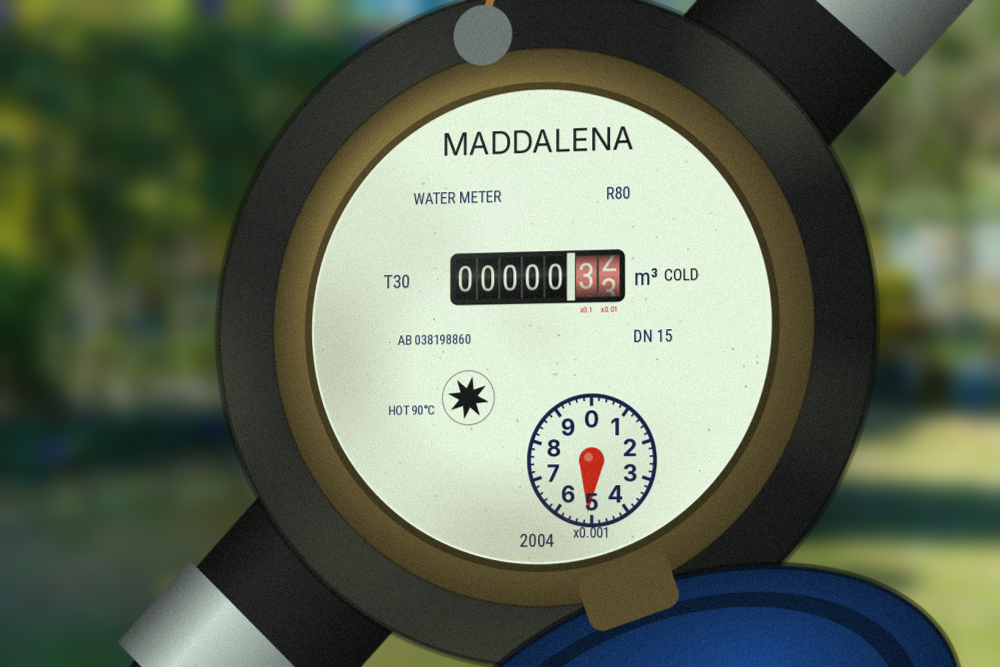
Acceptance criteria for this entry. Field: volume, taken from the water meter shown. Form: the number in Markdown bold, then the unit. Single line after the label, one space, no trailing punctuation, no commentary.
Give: **0.325** m³
